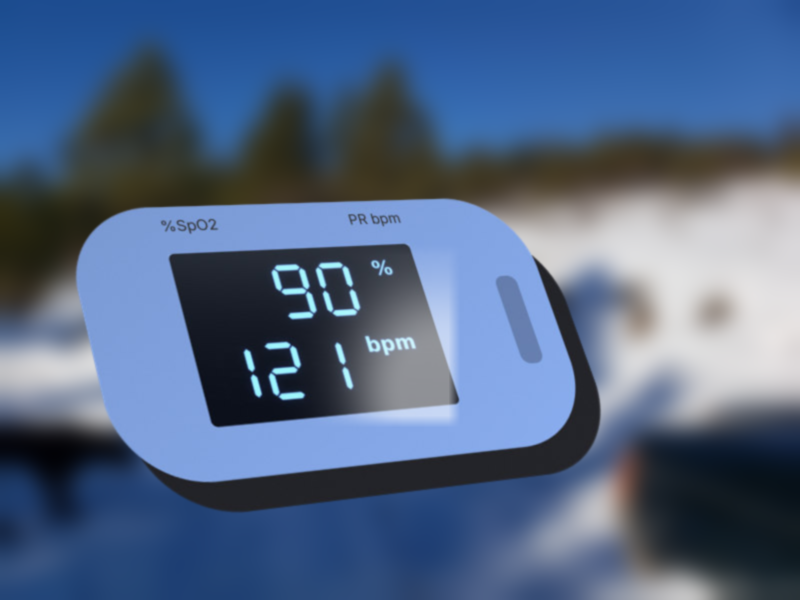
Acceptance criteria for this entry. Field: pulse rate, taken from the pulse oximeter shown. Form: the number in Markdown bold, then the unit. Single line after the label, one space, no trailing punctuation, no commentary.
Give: **121** bpm
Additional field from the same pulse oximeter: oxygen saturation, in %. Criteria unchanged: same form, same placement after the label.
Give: **90** %
